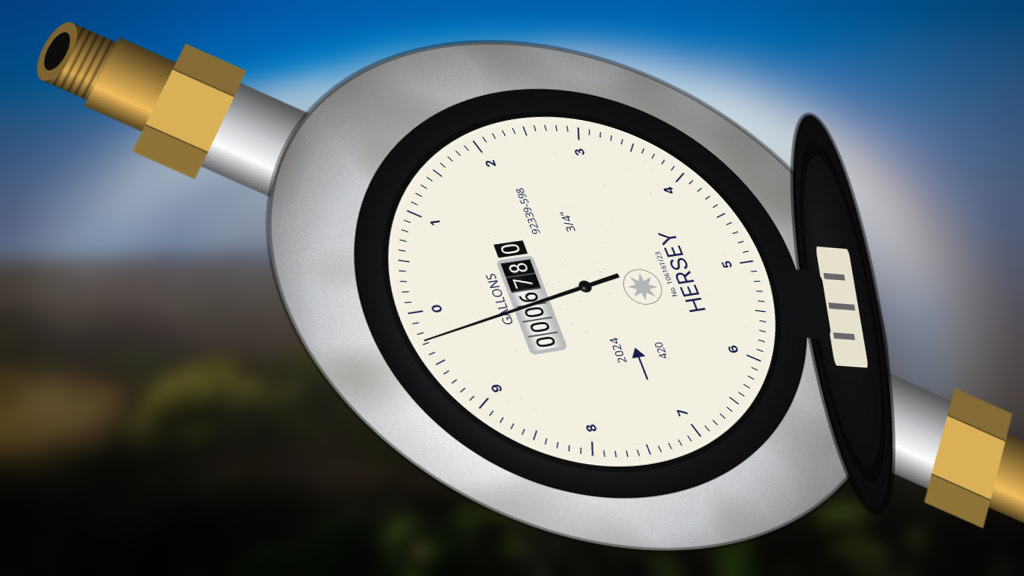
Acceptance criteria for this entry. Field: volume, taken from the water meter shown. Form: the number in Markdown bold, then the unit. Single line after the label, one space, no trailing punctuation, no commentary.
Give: **6779.7** gal
